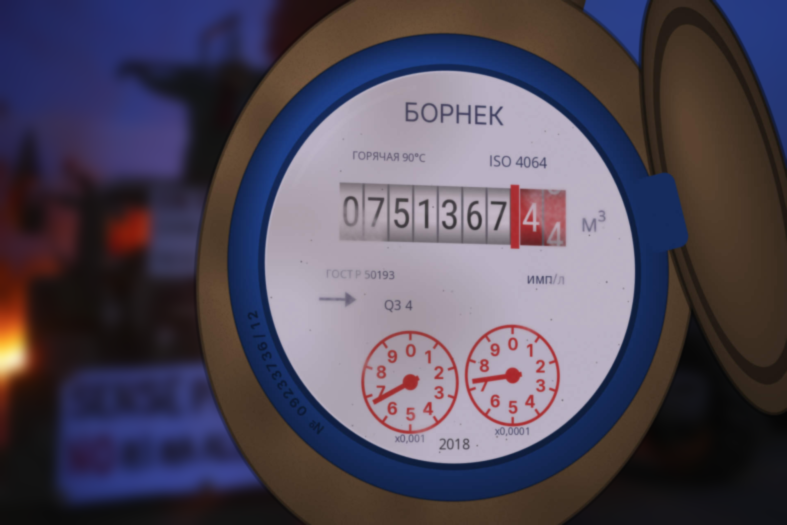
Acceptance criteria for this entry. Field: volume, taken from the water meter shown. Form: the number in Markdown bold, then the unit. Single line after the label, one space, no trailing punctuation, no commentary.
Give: **751367.4367** m³
